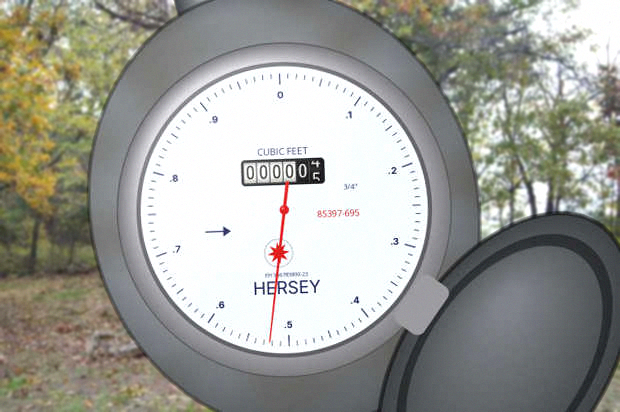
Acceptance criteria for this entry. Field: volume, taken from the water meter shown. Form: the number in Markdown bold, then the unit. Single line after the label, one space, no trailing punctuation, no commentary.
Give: **4.52** ft³
